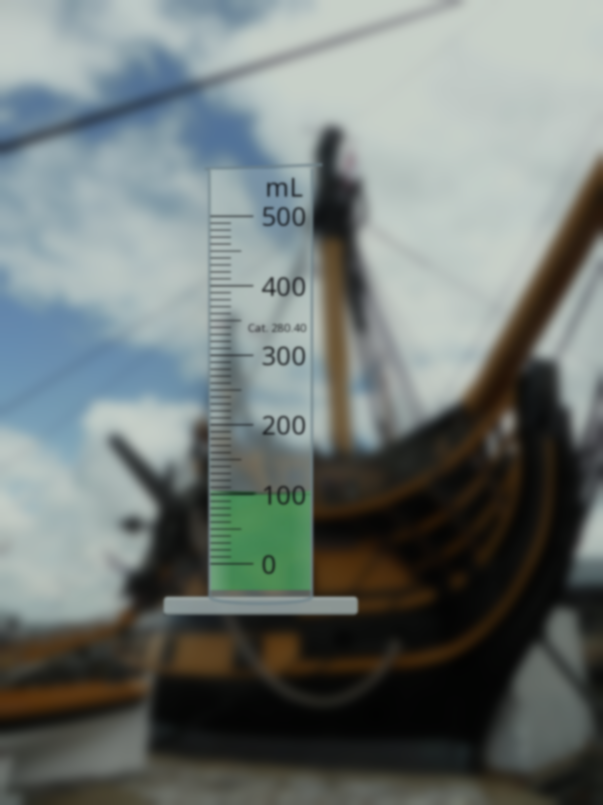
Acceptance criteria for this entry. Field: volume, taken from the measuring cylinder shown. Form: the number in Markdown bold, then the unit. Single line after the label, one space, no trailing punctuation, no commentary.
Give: **100** mL
